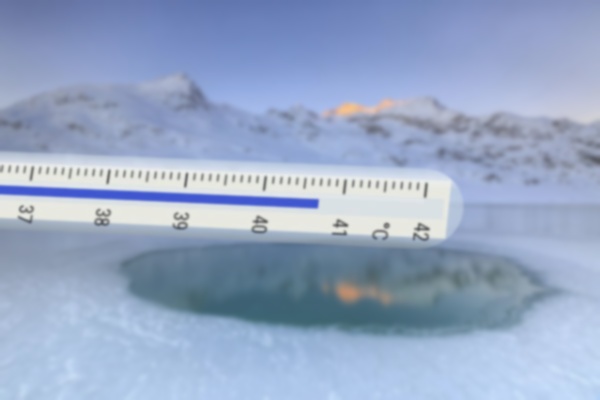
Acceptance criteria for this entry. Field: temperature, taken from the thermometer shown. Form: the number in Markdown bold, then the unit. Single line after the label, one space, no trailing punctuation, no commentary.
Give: **40.7** °C
